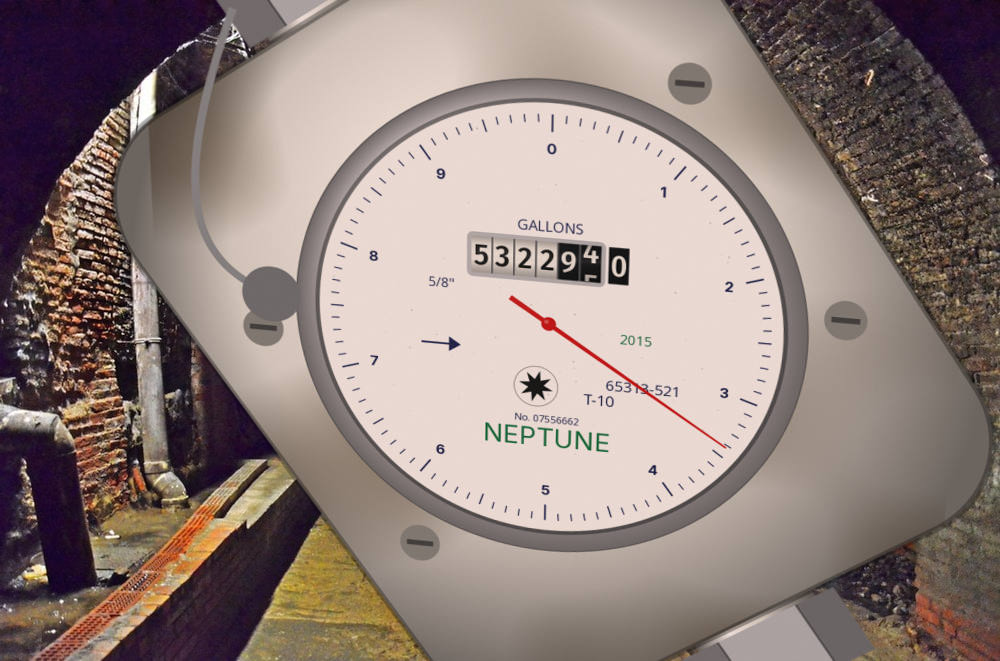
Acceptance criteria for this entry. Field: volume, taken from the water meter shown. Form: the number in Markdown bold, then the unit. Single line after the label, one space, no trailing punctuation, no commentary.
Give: **5322943.4** gal
